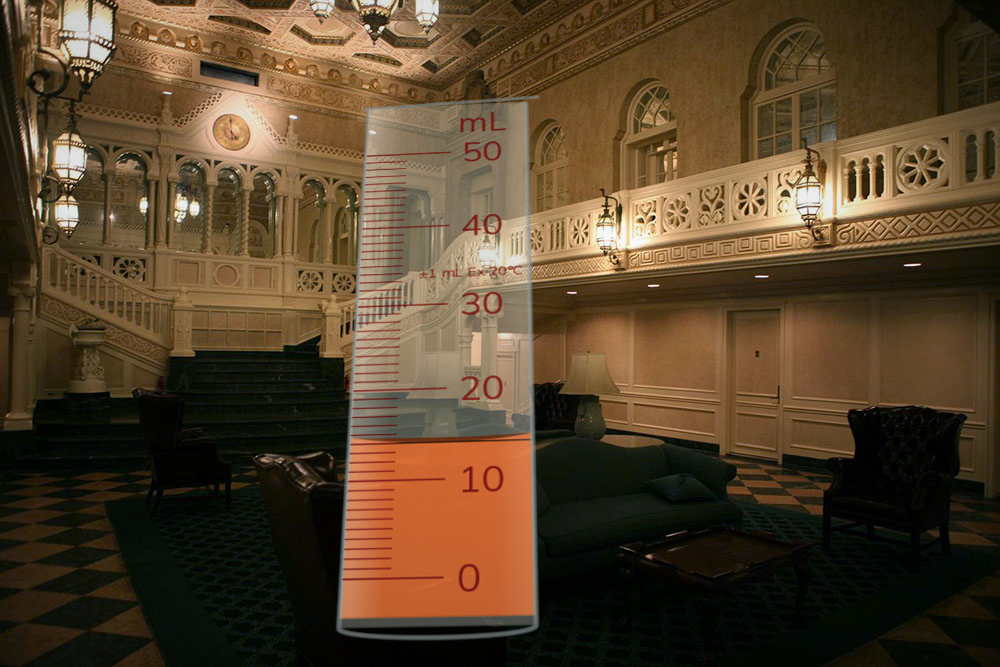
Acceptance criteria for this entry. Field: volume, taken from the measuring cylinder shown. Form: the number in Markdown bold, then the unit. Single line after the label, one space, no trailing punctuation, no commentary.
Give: **14** mL
